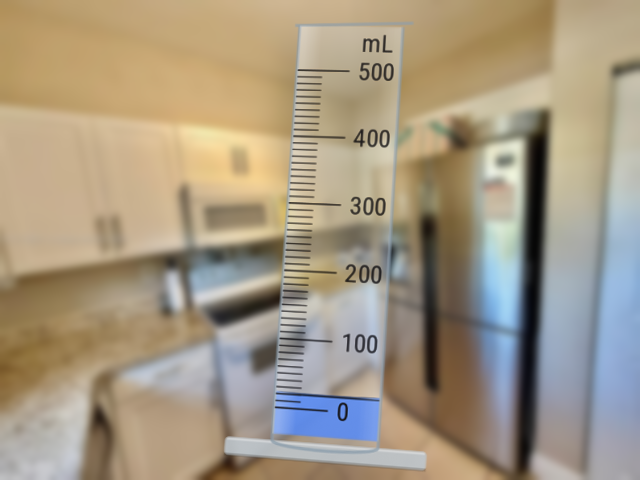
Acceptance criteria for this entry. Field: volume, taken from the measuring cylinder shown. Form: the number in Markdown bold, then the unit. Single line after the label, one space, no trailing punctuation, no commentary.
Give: **20** mL
